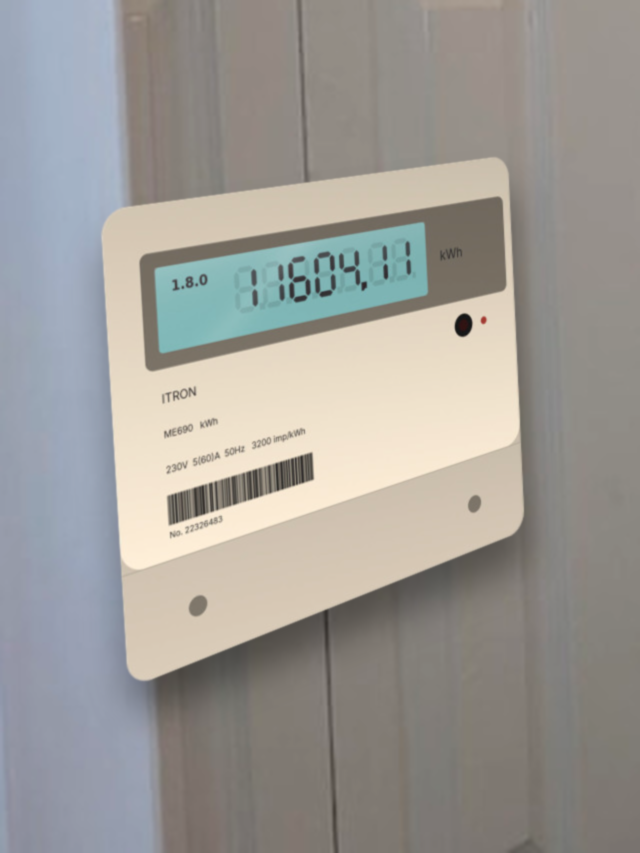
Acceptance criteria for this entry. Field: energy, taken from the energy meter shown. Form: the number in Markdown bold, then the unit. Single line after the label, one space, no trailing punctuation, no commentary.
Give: **11604.11** kWh
